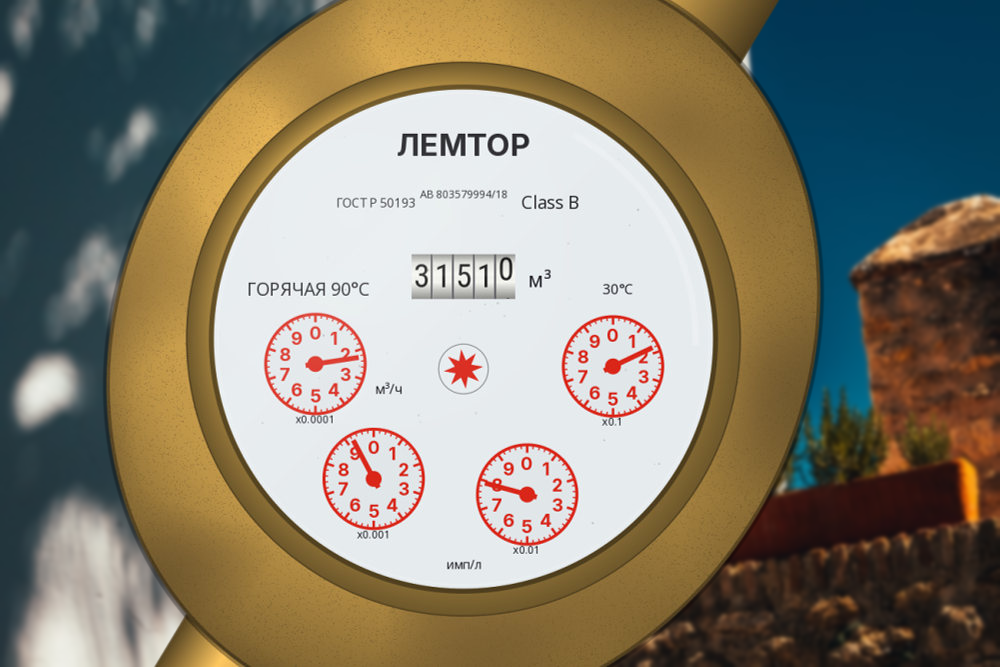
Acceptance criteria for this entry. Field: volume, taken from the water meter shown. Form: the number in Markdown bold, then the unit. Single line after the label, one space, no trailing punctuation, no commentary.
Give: **31510.1792** m³
